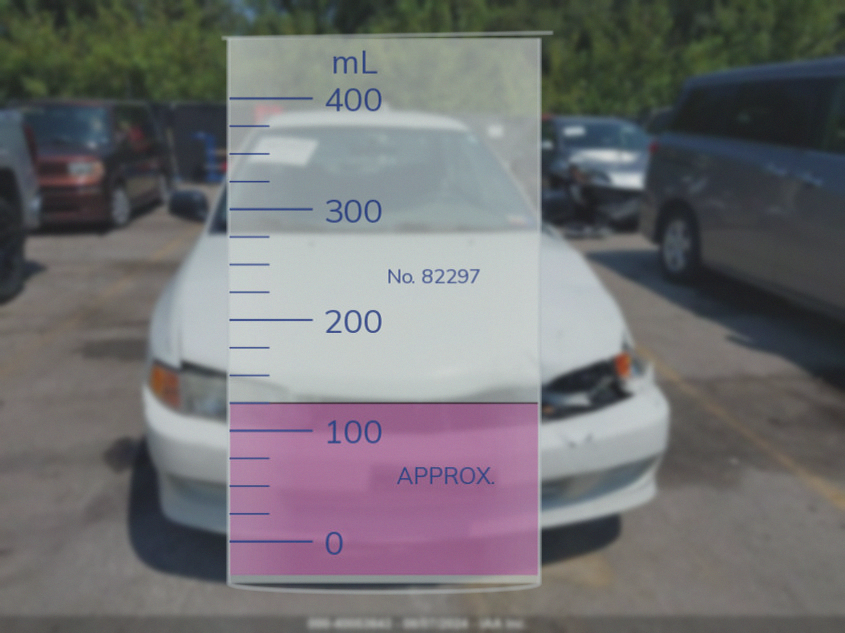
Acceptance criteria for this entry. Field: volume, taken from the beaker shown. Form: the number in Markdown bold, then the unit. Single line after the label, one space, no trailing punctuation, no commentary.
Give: **125** mL
